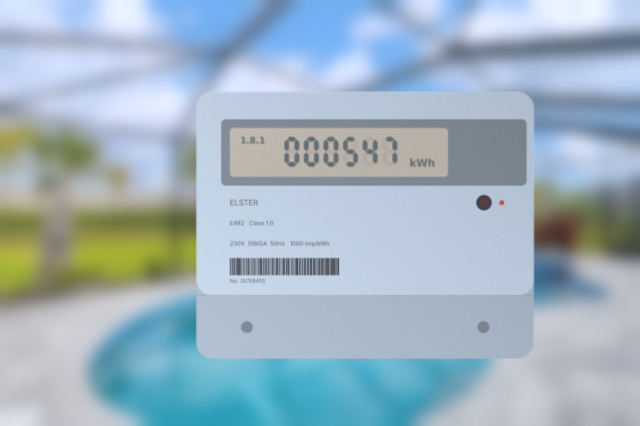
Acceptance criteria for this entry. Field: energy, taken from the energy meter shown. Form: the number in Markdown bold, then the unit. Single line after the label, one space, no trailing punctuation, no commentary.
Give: **547** kWh
